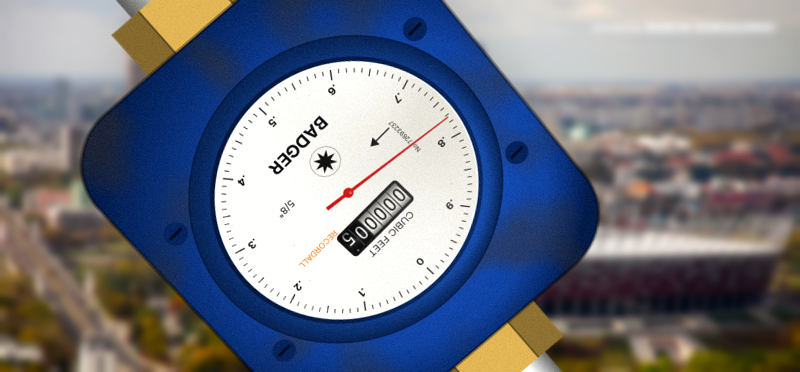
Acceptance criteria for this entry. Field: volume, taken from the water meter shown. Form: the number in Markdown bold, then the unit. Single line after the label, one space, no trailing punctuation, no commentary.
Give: **4.77** ft³
